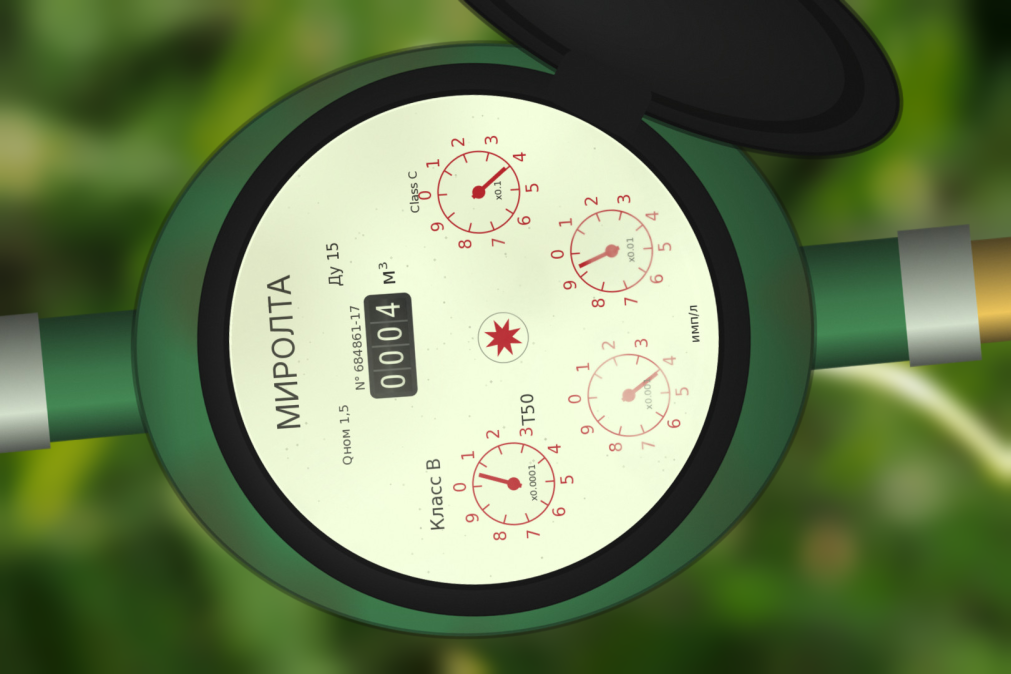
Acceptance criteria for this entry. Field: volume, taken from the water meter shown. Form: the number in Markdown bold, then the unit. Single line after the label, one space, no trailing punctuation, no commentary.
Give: **4.3940** m³
